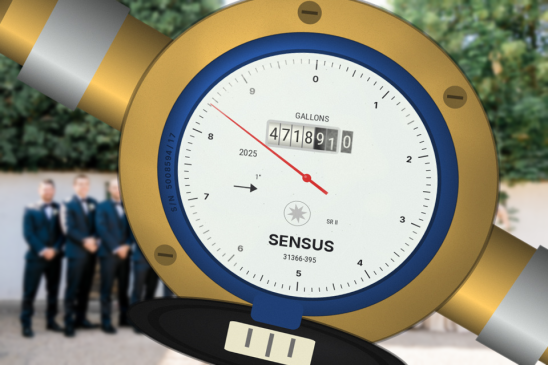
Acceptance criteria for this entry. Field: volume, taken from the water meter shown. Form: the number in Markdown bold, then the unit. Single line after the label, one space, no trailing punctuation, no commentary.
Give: **4718908.4** gal
